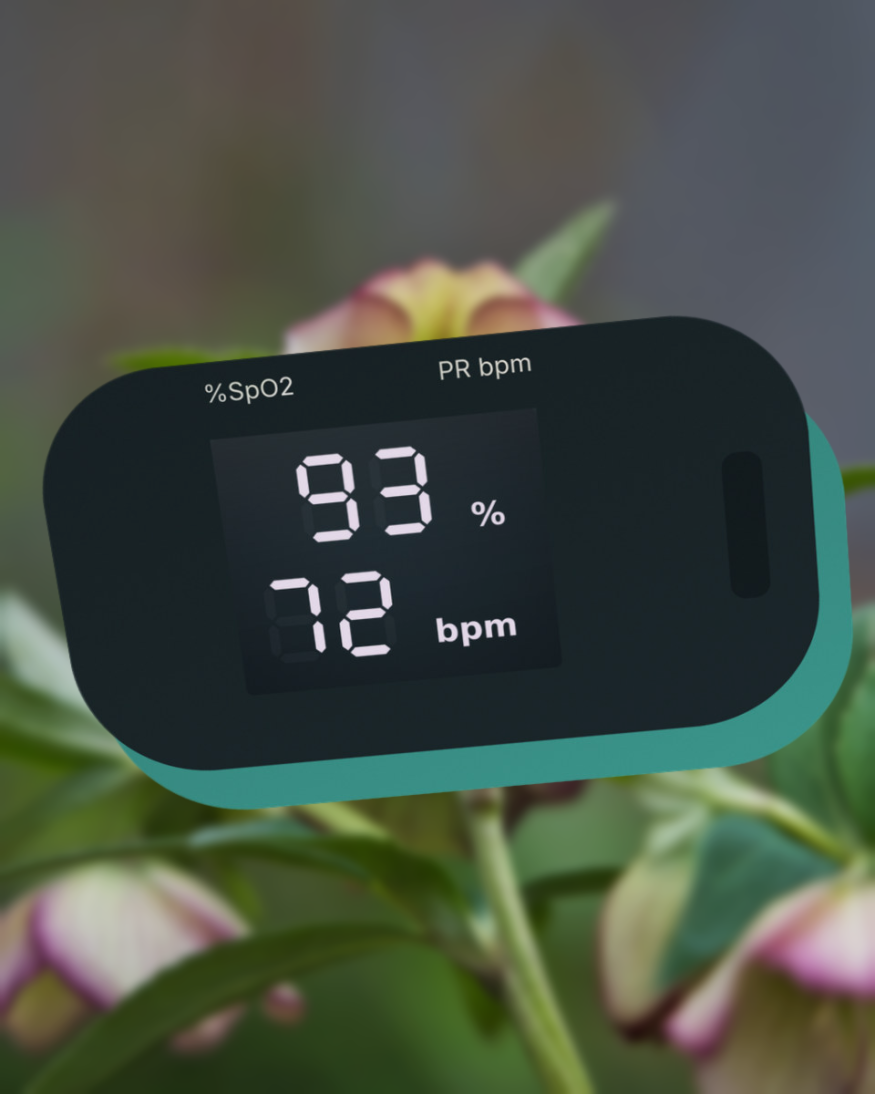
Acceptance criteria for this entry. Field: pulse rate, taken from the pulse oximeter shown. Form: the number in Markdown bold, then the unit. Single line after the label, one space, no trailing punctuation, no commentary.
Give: **72** bpm
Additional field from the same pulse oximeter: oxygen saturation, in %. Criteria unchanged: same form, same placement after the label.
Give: **93** %
